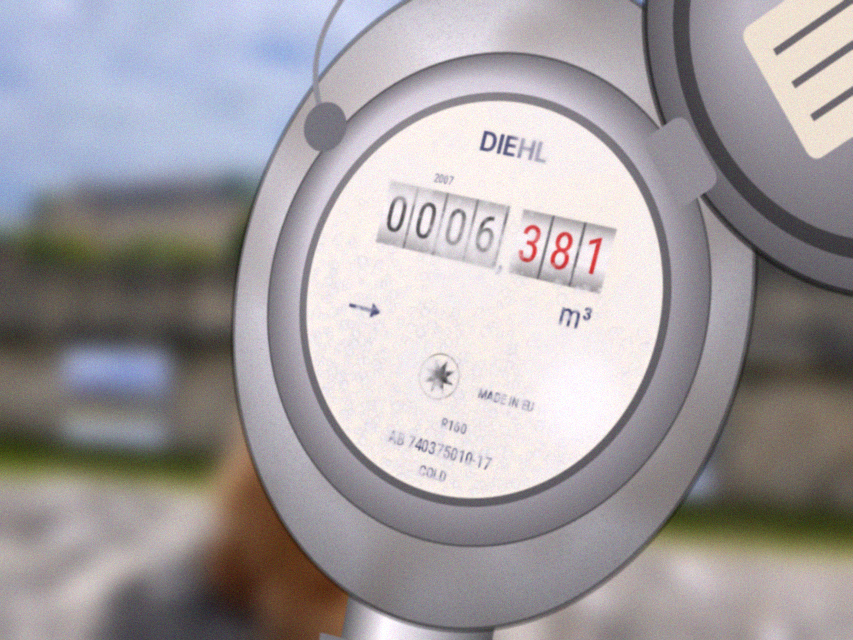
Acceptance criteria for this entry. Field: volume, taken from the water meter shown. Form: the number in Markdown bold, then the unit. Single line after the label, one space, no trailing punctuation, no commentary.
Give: **6.381** m³
